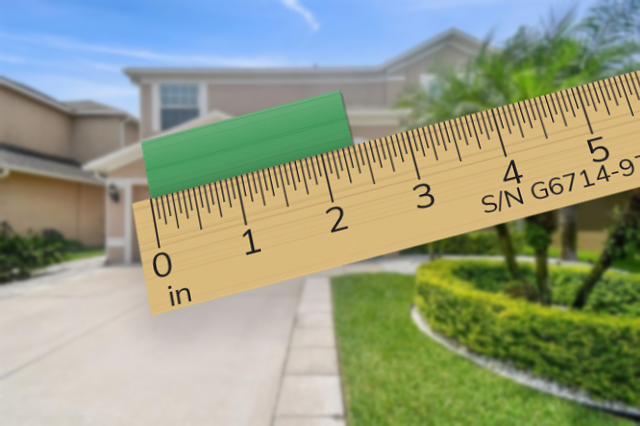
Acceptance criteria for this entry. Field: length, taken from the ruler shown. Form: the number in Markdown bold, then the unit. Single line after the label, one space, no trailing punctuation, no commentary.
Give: **2.375** in
